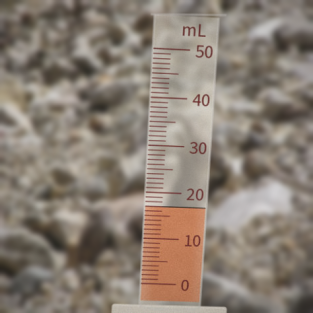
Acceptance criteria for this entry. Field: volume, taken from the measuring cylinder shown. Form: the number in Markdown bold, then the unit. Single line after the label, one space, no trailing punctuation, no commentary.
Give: **17** mL
